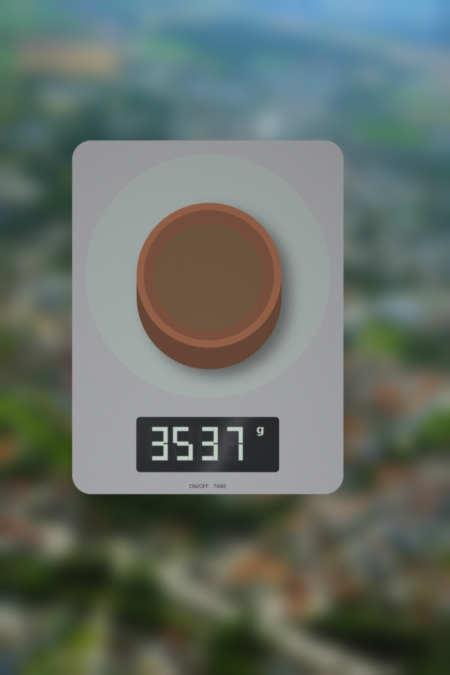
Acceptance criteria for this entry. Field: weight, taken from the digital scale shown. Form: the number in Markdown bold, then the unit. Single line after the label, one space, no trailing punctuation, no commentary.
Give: **3537** g
